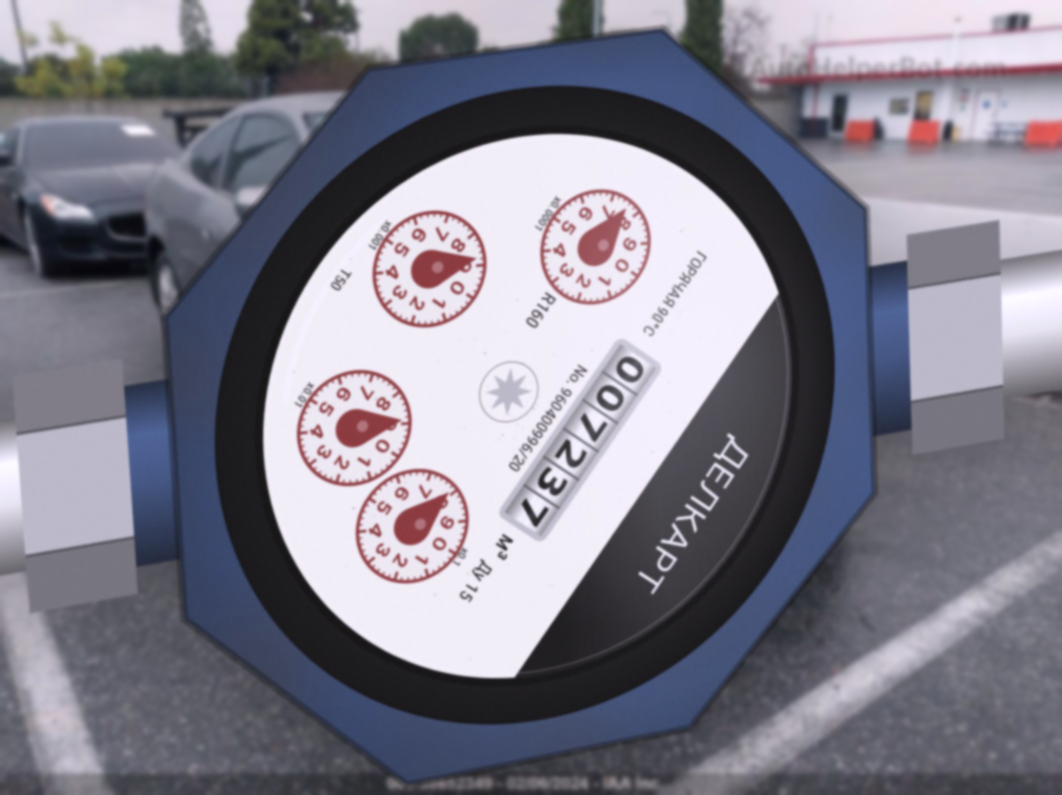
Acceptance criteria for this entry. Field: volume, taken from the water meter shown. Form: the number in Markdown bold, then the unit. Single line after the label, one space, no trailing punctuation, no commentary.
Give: **7237.7887** m³
